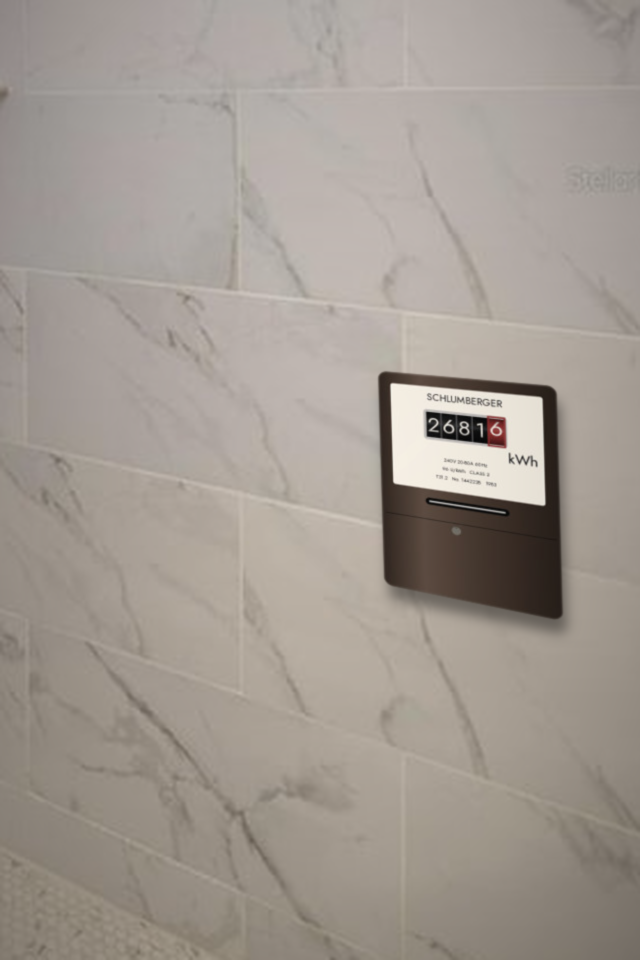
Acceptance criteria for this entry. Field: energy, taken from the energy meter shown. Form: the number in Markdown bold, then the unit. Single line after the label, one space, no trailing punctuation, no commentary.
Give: **2681.6** kWh
